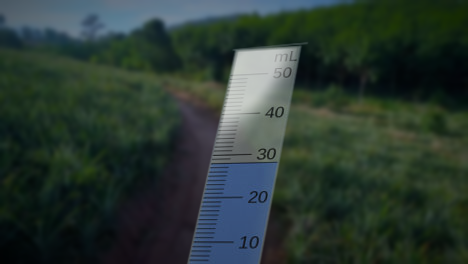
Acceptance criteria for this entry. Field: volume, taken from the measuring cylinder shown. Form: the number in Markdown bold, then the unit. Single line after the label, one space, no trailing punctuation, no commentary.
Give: **28** mL
